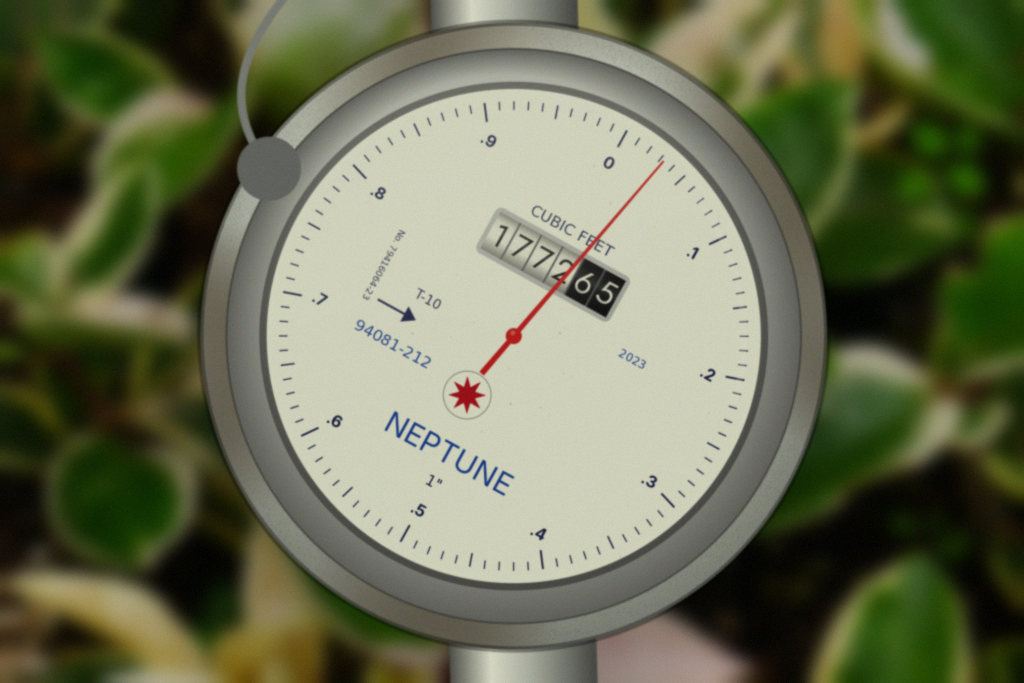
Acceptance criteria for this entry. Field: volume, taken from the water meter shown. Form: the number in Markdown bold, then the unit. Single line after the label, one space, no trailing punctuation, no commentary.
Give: **177265.03** ft³
